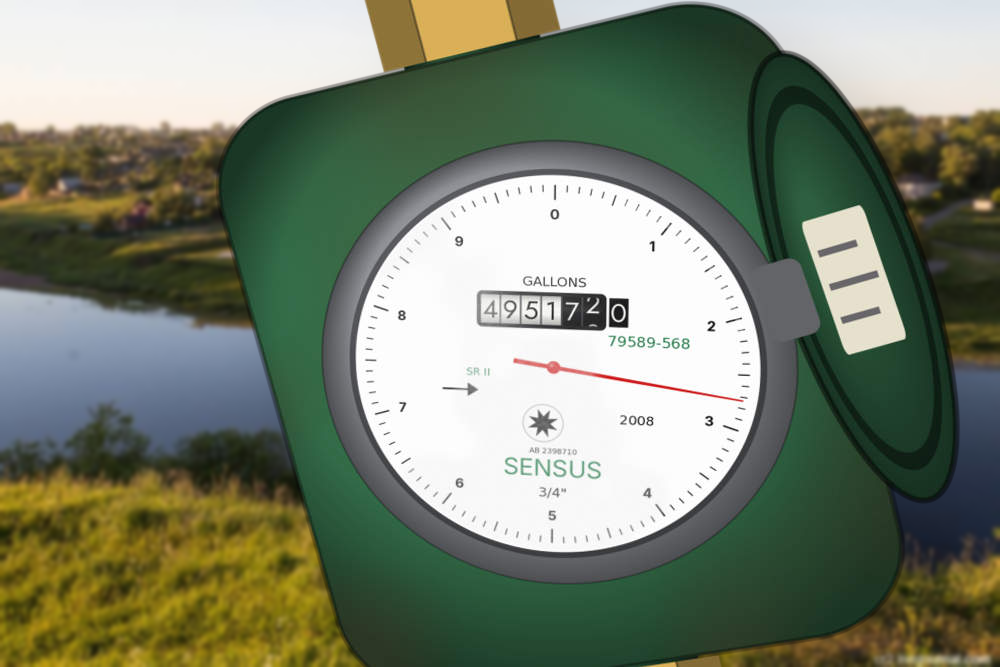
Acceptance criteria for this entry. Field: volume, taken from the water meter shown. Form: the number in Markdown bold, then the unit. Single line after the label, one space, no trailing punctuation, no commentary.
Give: **4951722.7** gal
